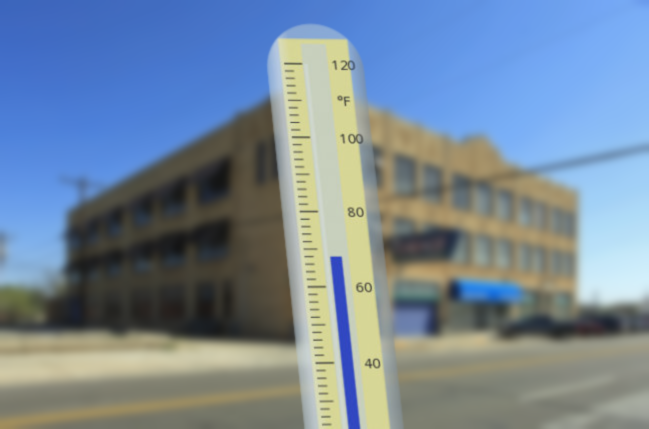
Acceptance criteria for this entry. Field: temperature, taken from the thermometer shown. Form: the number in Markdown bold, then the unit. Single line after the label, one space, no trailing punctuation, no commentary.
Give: **68** °F
